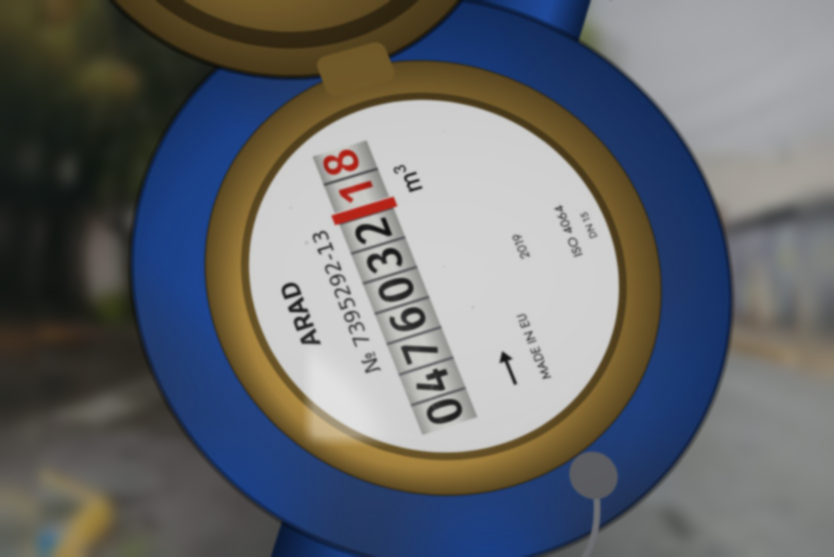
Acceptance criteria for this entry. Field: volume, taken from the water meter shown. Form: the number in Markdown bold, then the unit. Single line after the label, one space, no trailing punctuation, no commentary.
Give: **476032.18** m³
